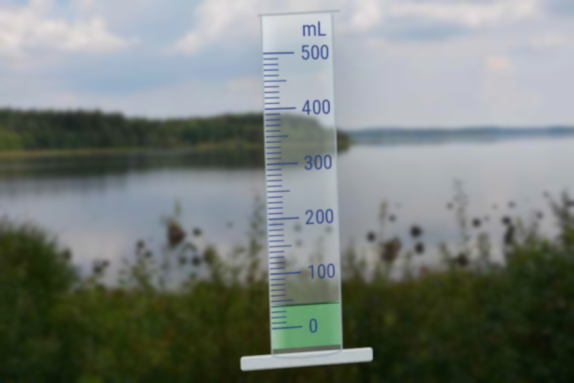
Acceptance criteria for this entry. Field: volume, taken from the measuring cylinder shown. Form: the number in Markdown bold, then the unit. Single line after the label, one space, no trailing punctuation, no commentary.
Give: **40** mL
